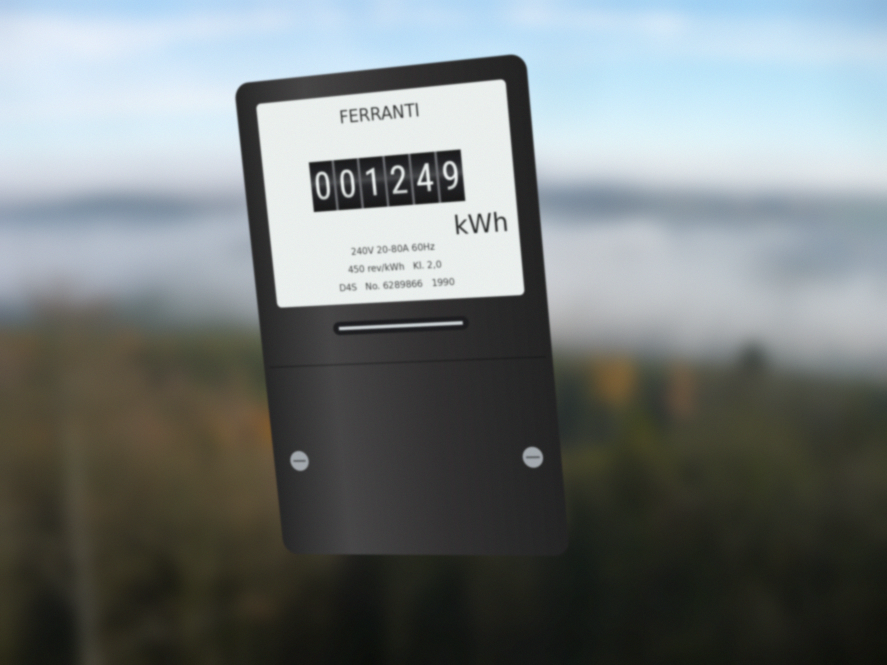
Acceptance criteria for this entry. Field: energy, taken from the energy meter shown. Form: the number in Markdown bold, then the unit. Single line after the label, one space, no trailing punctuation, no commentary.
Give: **1249** kWh
